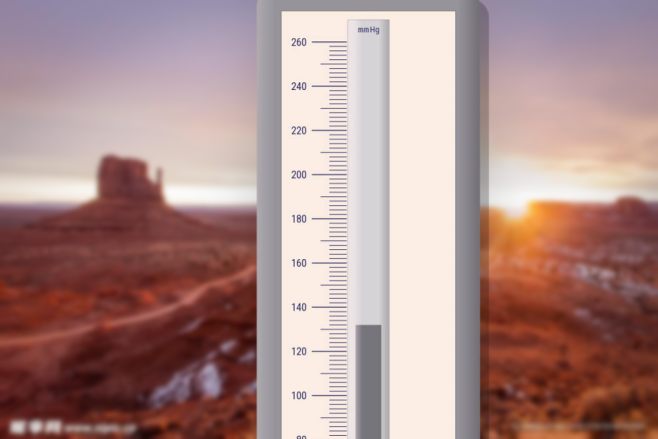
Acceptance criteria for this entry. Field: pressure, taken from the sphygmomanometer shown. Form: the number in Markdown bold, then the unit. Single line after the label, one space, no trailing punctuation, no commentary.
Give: **132** mmHg
